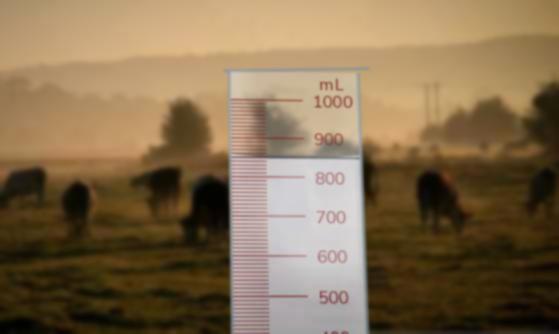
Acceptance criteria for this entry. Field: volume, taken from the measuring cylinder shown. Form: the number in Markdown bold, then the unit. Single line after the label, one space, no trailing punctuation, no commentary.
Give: **850** mL
